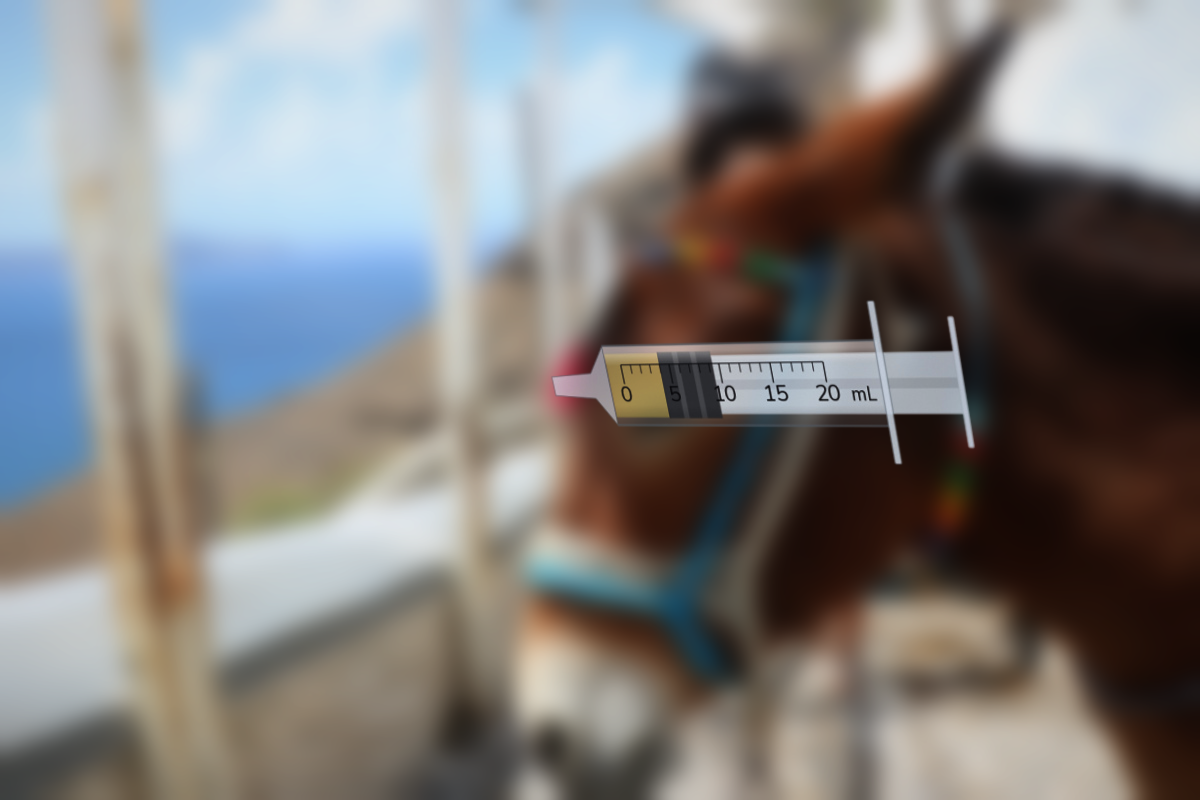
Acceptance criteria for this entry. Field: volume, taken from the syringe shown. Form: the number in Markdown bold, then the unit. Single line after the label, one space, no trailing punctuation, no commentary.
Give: **4** mL
